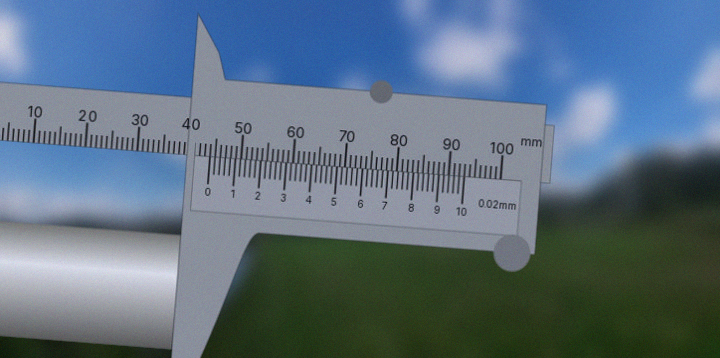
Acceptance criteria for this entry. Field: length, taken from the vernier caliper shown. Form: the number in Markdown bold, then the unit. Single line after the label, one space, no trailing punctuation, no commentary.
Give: **44.0** mm
